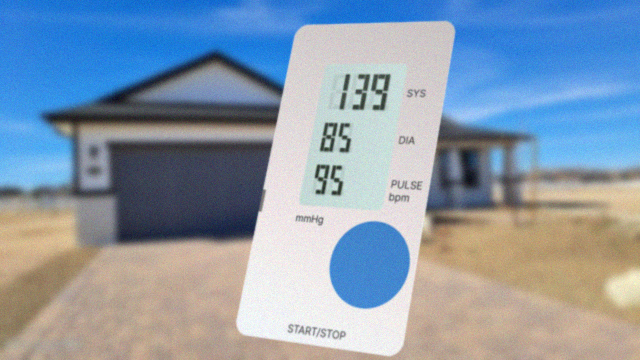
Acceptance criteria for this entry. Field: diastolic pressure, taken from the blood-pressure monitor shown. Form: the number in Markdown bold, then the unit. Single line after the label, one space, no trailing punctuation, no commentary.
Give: **85** mmHg
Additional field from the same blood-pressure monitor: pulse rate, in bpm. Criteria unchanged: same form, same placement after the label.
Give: **95** bpm
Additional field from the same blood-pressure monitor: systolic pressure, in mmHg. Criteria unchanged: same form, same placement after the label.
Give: **139** mmHg
